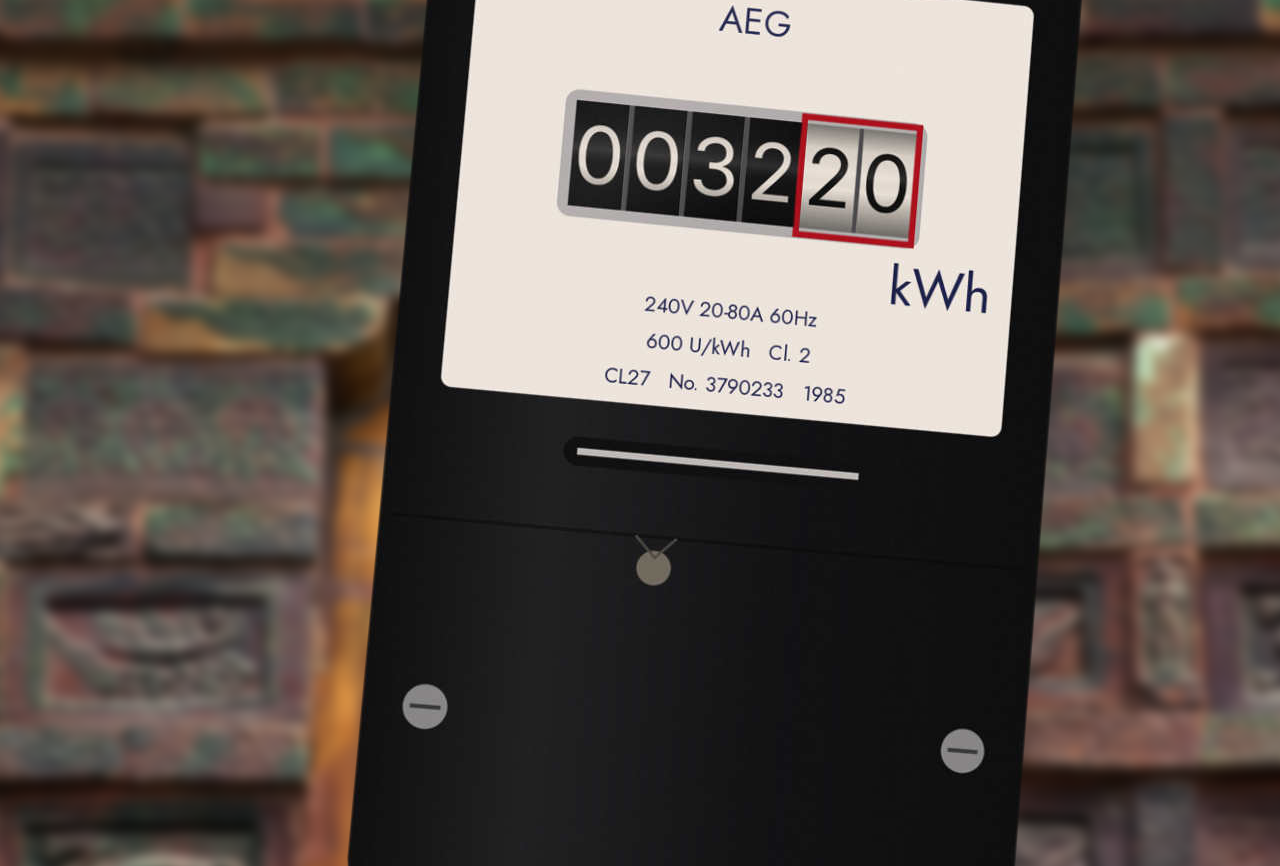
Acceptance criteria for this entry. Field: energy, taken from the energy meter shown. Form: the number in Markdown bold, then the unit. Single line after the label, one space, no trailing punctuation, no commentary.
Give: **32.20** kWh
